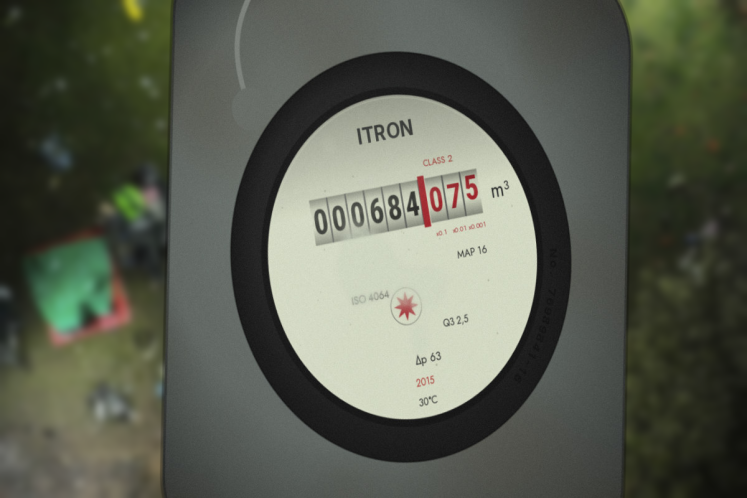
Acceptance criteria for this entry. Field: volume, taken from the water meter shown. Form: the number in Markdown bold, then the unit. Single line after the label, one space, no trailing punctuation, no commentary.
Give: **684.075** m³
